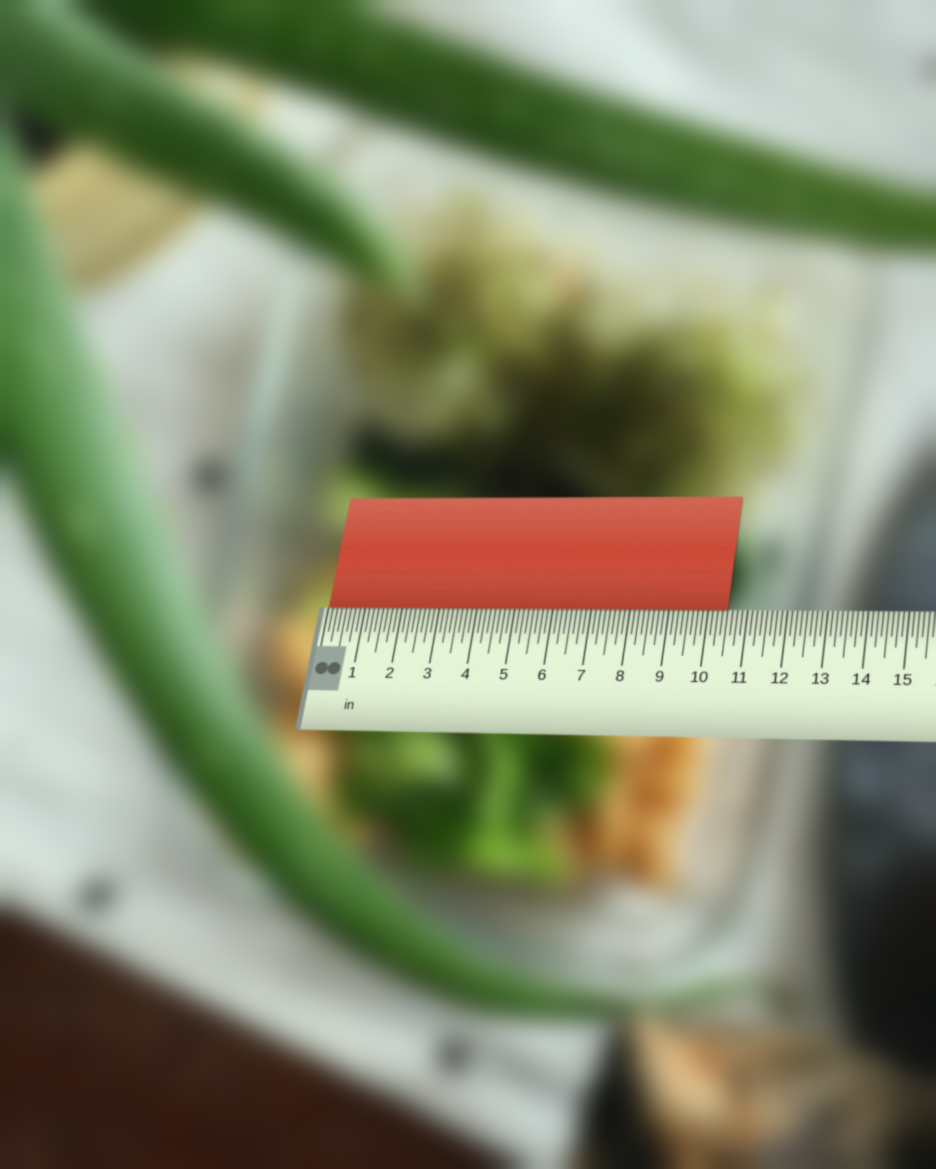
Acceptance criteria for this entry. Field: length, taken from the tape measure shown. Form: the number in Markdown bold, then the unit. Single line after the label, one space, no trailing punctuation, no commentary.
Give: **10.5** in
